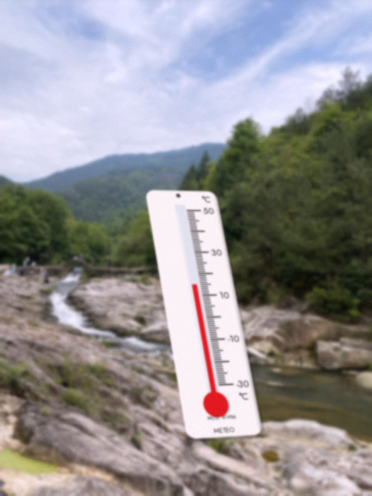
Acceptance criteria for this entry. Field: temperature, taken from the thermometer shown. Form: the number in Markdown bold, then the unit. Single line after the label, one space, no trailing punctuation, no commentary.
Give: **15** °C
